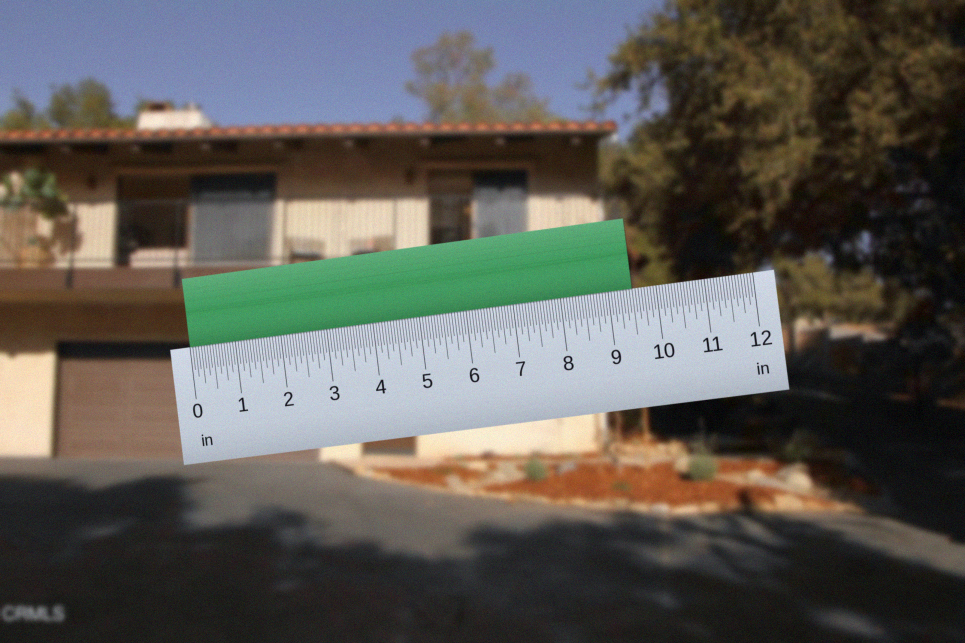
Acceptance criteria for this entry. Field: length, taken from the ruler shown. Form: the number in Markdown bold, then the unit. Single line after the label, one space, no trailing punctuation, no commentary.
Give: **9.5** in
